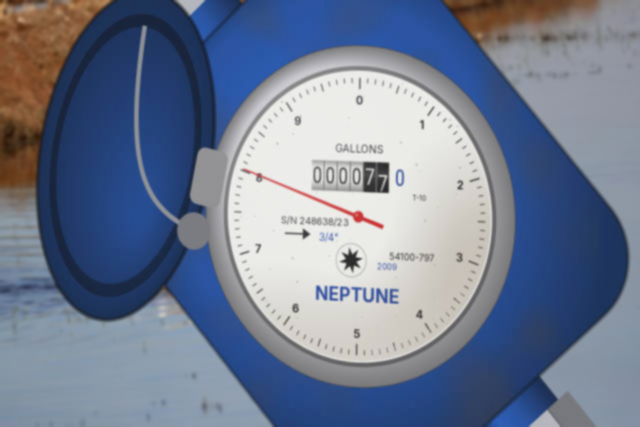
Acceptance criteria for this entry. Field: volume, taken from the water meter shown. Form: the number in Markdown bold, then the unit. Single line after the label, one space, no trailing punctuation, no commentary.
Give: **768.0** gal
